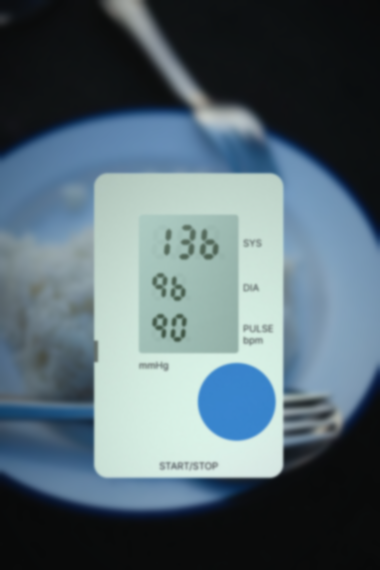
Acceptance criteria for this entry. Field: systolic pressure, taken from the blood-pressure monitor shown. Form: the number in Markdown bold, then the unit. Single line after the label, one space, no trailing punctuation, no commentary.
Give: **136** mmHg
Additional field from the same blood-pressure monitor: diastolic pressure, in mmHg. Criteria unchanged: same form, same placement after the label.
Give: **96** mmHg
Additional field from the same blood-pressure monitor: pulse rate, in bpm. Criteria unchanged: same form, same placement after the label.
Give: **90** bpm
